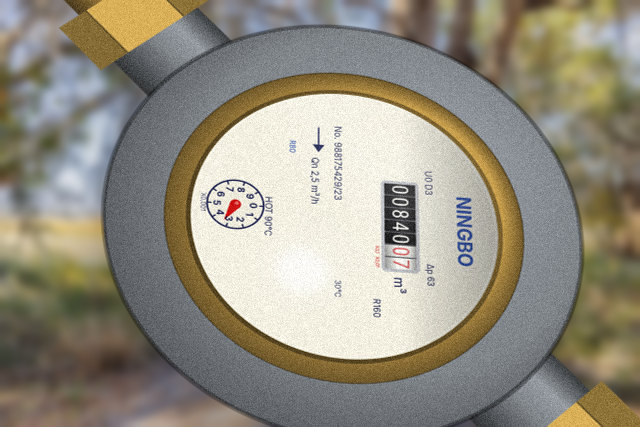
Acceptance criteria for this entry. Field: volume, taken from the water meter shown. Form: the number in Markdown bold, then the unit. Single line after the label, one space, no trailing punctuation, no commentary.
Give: **840.073** m³
